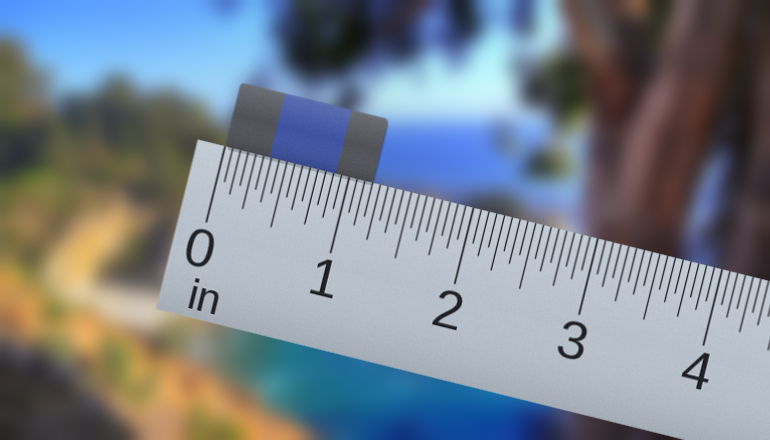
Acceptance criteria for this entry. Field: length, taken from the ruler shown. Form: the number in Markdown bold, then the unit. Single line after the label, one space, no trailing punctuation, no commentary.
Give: **1.1875** in
